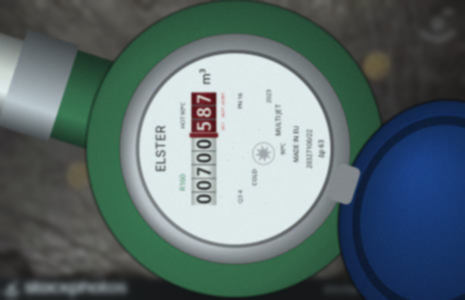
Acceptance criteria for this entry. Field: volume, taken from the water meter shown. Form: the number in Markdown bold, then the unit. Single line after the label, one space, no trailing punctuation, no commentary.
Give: **700.587** m³
